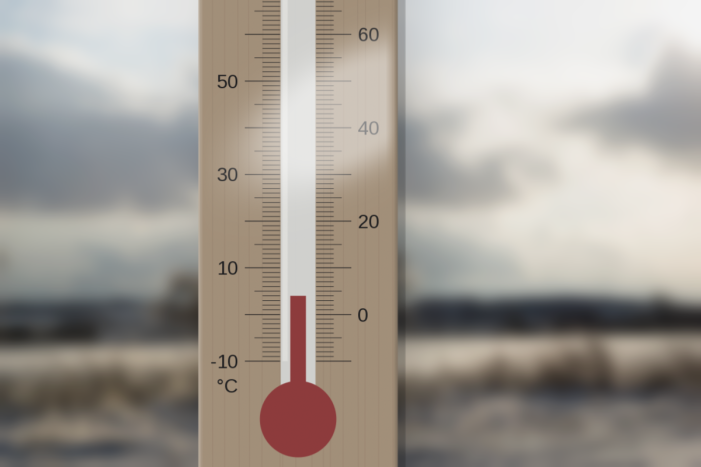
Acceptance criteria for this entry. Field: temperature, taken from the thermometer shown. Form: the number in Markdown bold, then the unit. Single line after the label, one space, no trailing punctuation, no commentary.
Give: **4** °C
